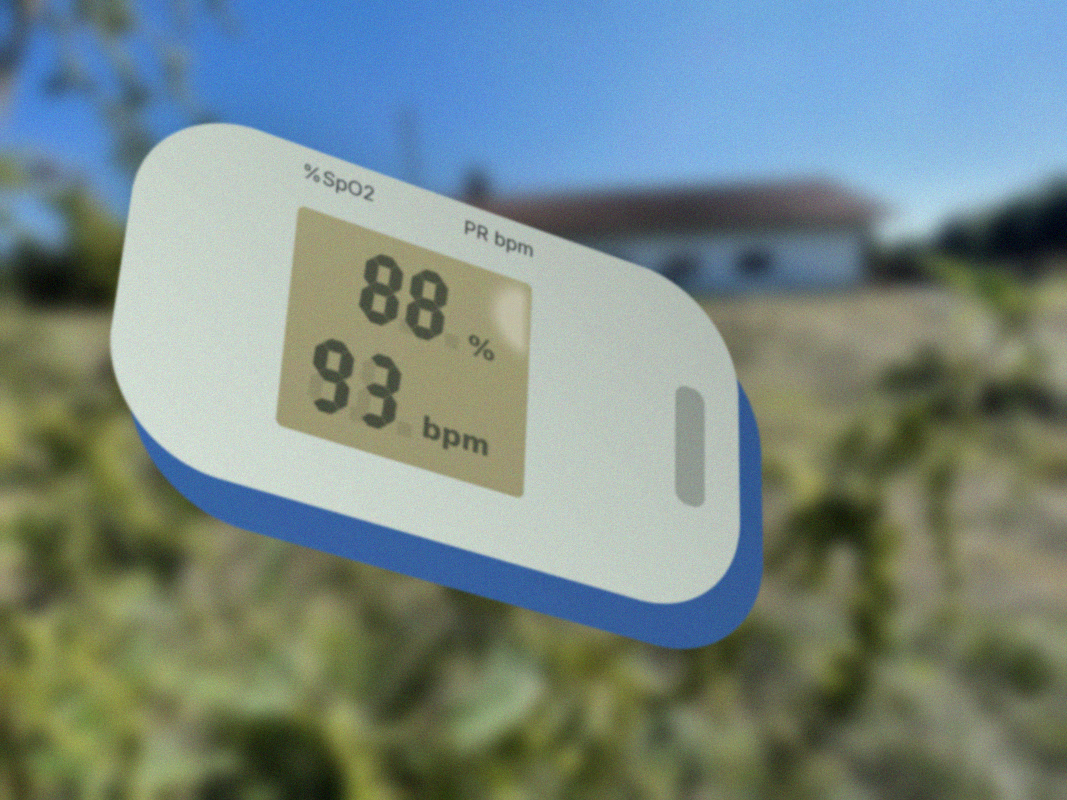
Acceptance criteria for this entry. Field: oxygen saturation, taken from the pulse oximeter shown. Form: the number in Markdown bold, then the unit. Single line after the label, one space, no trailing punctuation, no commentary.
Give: **88** %
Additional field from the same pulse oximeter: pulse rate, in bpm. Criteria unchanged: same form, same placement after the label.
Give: **93** bpm
